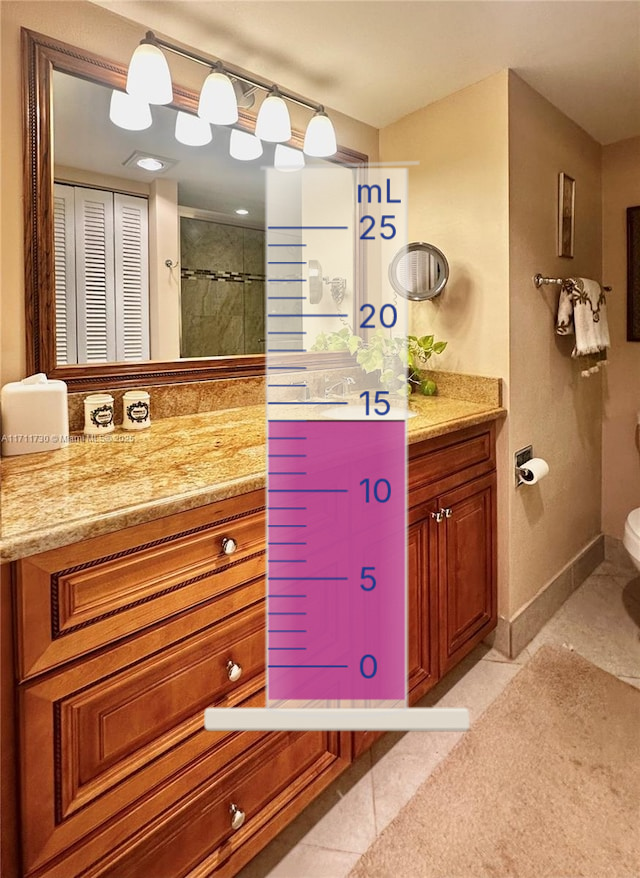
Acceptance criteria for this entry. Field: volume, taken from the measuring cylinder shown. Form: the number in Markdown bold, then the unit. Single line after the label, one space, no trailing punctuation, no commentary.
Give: **14** mL
